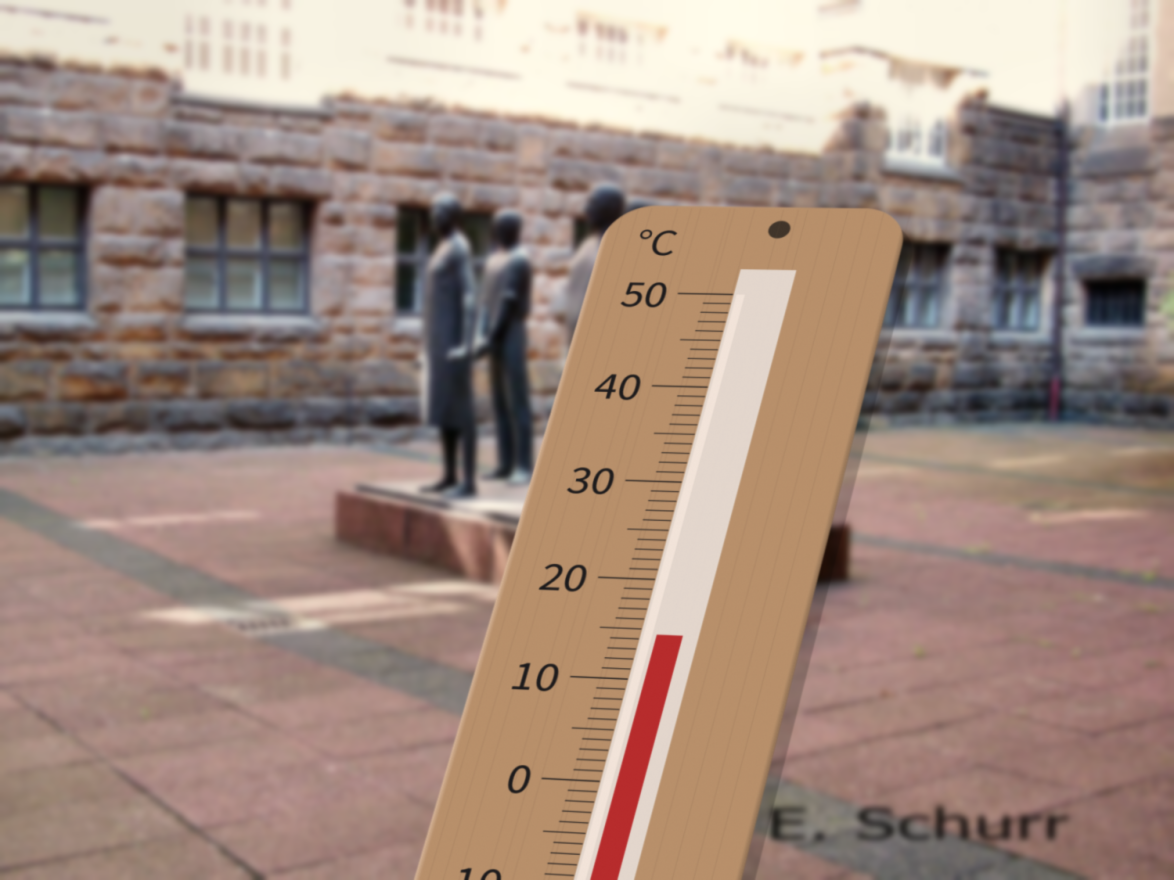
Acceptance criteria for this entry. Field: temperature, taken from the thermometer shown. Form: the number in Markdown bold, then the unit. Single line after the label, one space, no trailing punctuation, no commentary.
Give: **14.5** °C
